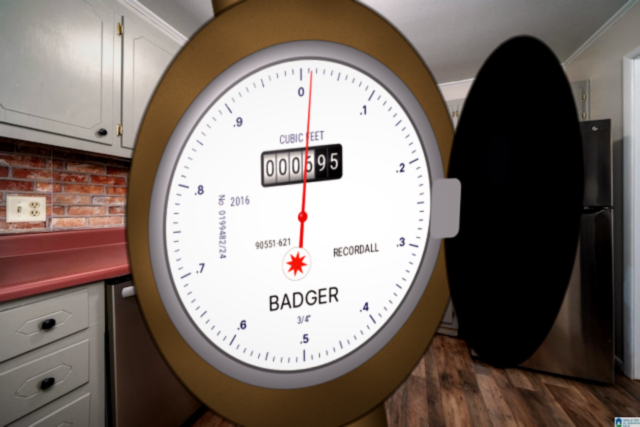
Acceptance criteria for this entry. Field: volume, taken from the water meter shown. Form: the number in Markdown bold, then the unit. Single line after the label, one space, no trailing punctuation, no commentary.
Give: **695.01** ft³
